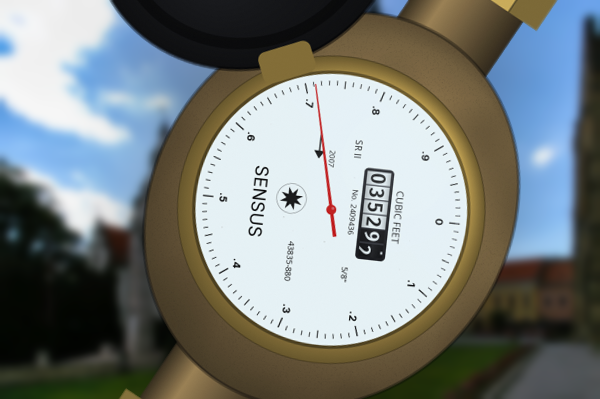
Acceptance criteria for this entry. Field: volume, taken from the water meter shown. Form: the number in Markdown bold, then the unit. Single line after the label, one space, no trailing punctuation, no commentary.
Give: **35291.71** ft³
